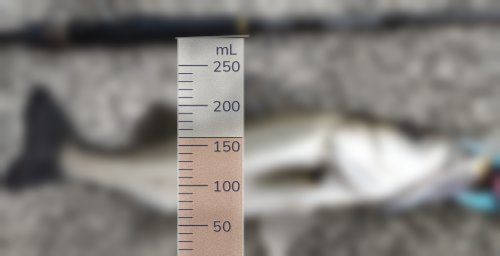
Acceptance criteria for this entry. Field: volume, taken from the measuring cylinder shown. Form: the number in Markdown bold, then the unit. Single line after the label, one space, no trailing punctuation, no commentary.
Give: **160** mL
